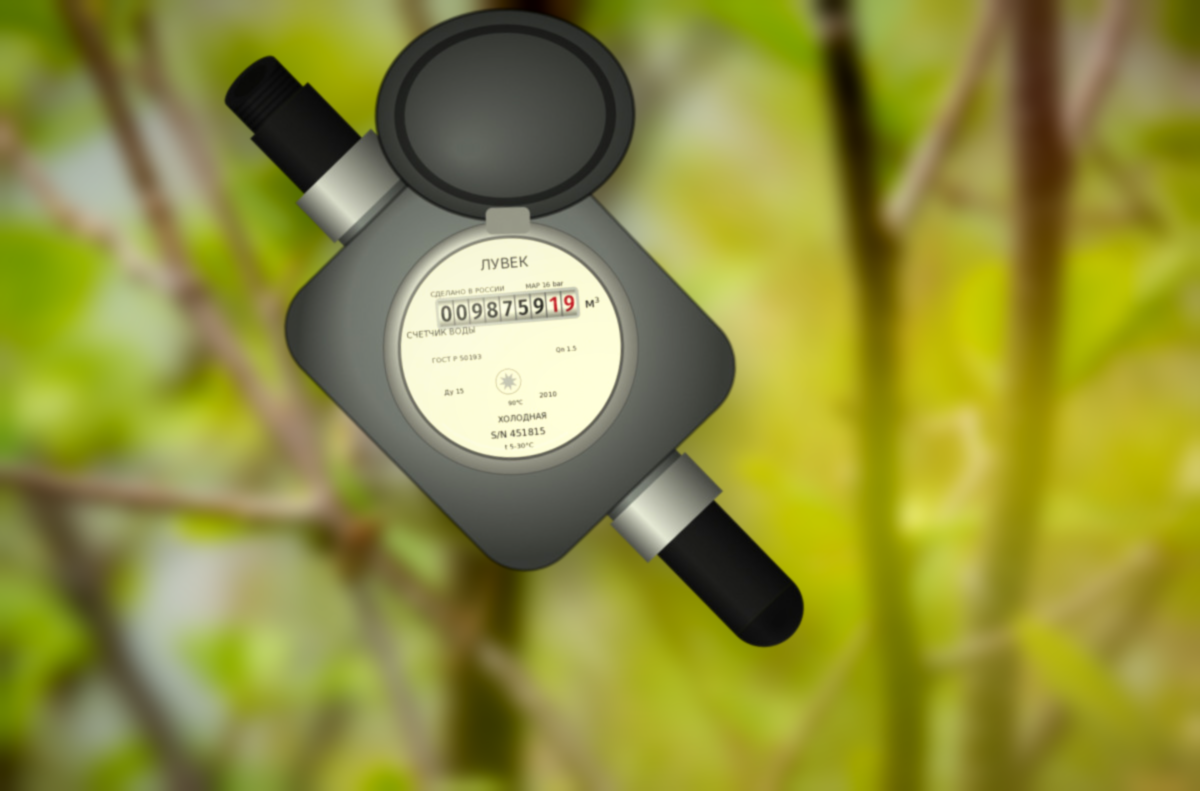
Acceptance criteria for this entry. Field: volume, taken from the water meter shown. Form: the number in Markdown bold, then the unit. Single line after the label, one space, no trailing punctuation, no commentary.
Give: **98759.19** m³
